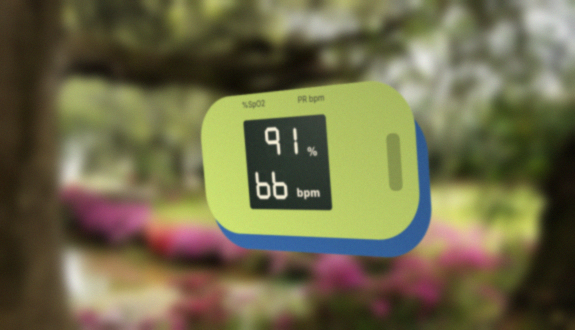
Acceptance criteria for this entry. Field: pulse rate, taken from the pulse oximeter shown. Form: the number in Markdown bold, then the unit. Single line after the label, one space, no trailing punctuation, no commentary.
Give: **66** bpm
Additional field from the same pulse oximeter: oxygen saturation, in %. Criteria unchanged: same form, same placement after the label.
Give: **91** %
